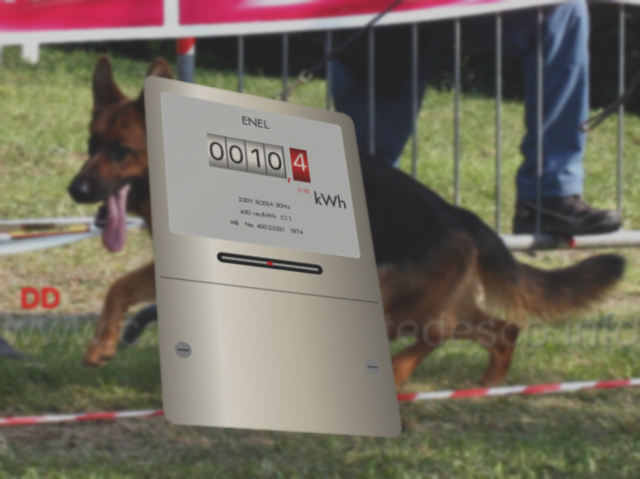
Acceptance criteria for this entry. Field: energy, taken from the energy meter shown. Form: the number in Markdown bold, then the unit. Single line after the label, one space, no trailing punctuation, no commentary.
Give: **10.4** kWh
